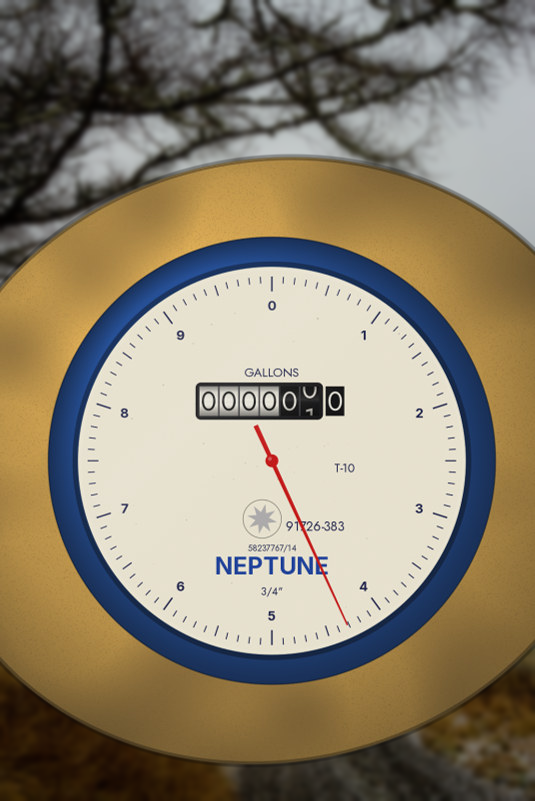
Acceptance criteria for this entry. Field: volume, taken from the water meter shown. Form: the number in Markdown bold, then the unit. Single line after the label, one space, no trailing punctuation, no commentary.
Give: **4.3** gal
